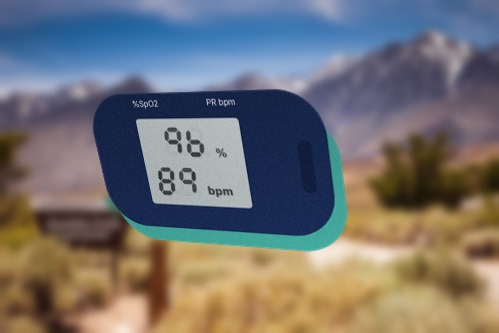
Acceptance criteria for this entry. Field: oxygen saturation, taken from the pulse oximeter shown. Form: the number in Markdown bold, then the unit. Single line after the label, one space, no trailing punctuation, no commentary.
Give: **96** %
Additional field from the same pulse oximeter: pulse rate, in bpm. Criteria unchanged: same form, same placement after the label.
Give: **89** bpm
